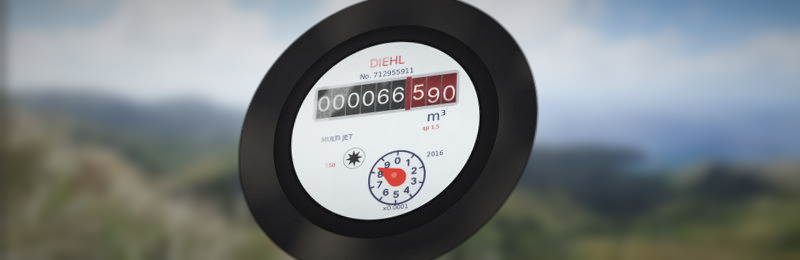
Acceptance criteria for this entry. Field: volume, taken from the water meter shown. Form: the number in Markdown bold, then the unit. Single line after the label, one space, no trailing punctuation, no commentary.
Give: **66.5898** m³
